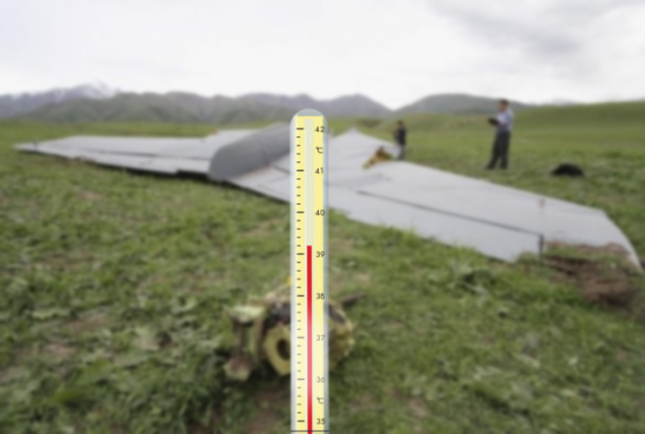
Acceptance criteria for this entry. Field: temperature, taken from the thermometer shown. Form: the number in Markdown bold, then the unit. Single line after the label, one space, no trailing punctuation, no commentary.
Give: **39.2** °C
